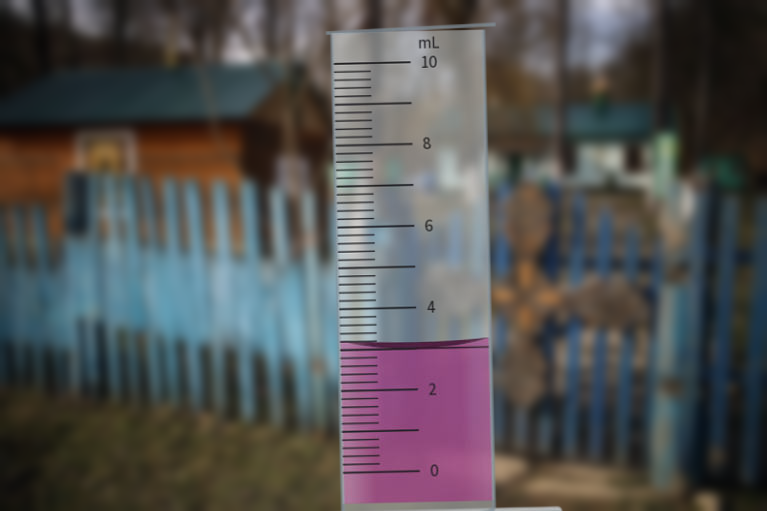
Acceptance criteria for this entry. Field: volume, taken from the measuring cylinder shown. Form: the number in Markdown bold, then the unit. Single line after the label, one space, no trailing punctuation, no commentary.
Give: **3** mL
